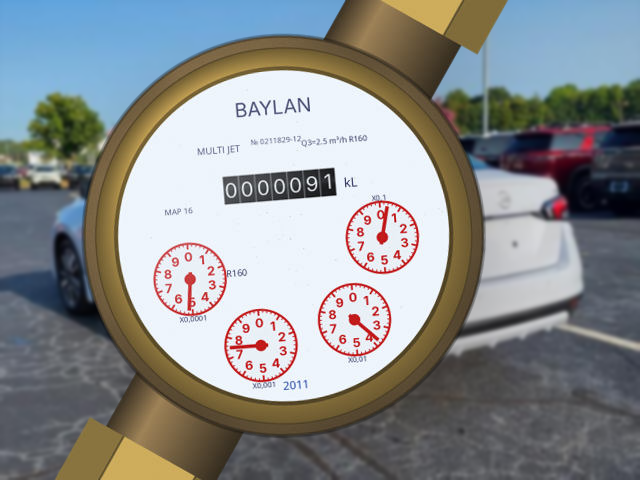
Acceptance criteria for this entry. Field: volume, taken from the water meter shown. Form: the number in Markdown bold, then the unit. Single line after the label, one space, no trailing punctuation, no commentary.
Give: **91.0375** kL
